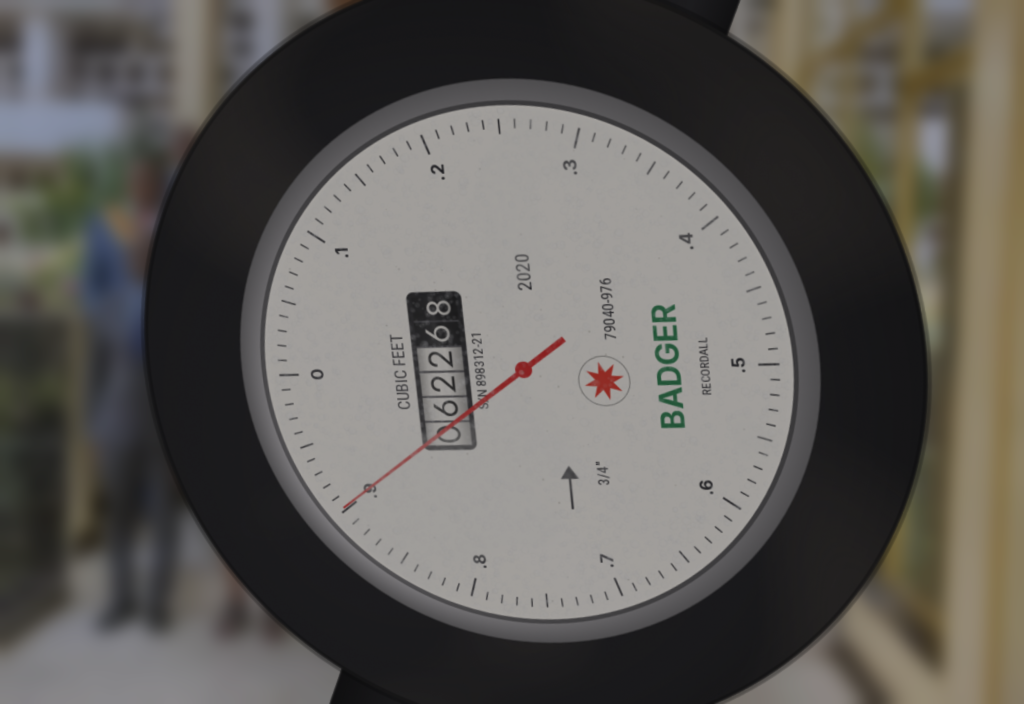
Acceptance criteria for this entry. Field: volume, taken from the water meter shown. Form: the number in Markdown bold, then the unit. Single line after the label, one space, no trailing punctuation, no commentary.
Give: **62267.90** ft³
